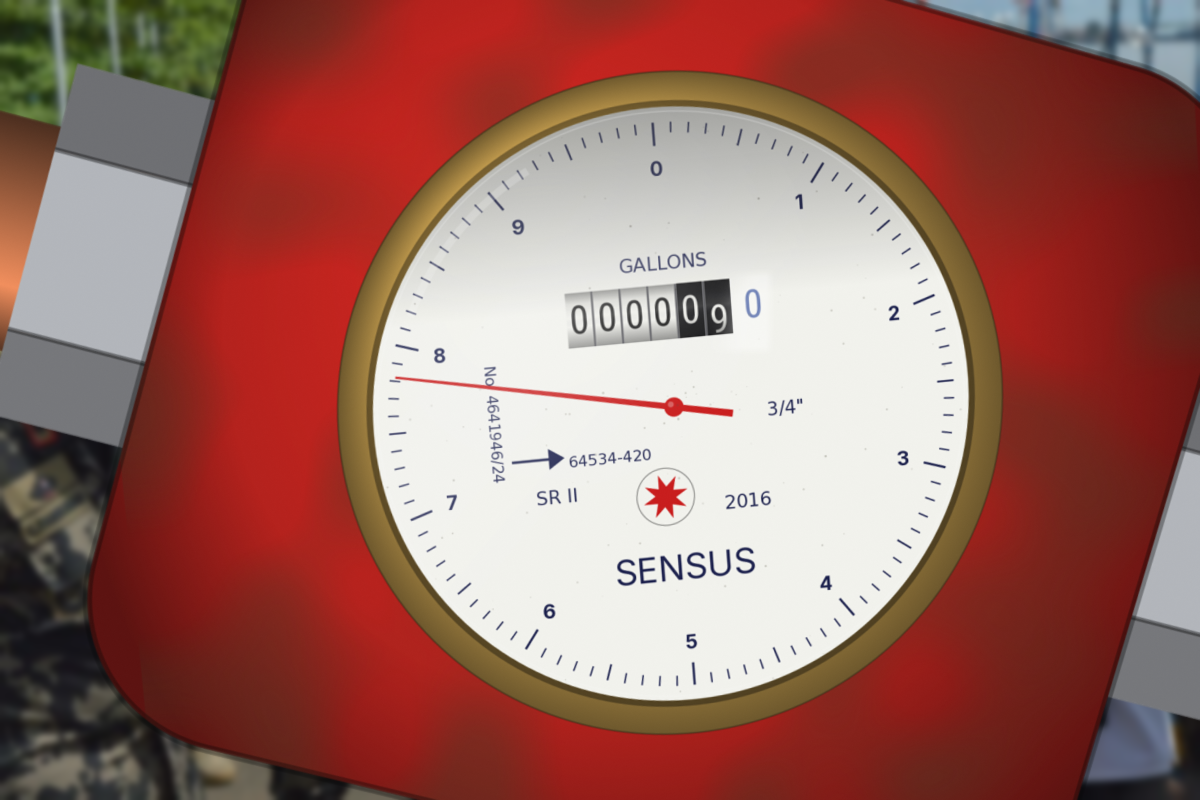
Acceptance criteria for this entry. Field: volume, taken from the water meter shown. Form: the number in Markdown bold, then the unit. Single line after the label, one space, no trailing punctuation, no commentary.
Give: **87.8** gal
